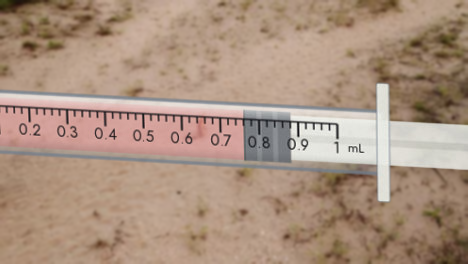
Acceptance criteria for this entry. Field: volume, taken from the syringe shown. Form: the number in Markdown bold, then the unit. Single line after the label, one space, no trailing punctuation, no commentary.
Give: **0.76** mL
